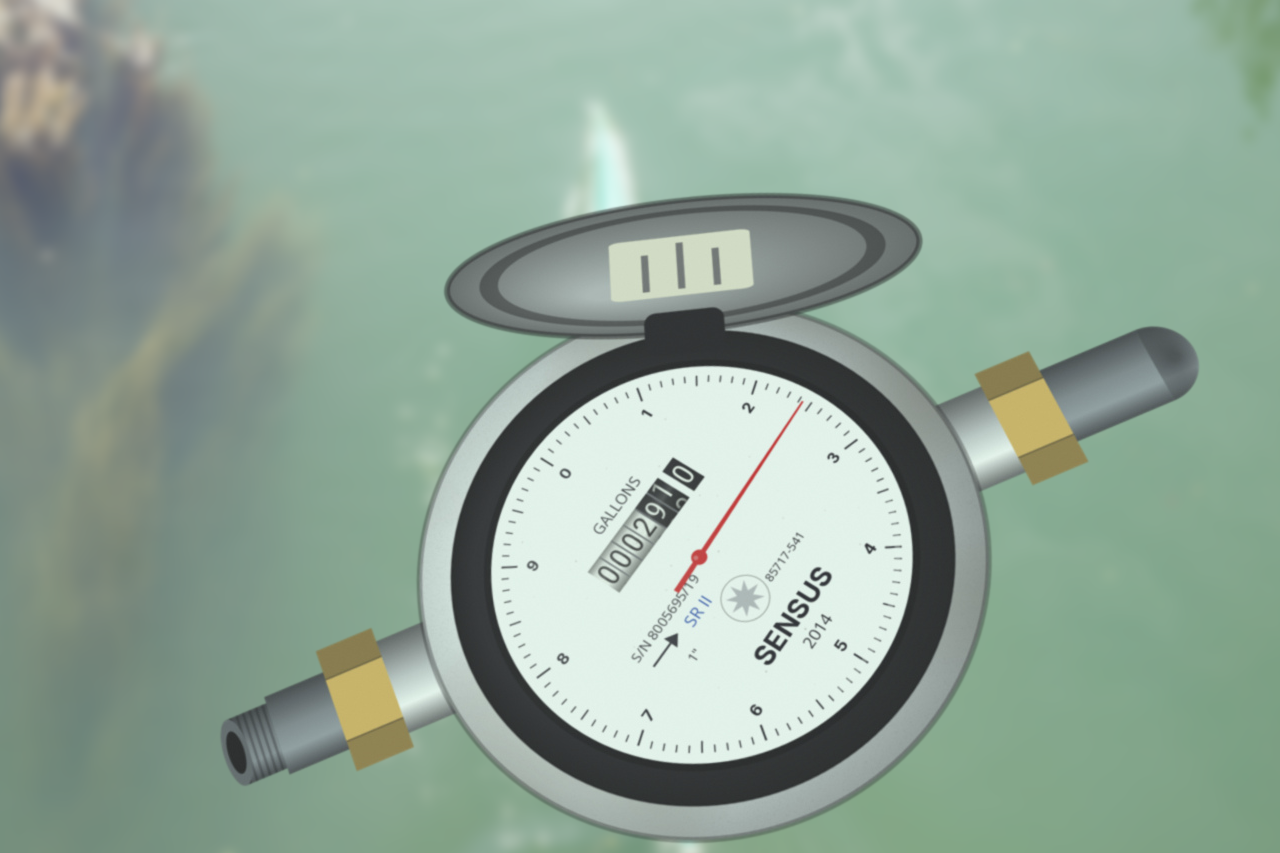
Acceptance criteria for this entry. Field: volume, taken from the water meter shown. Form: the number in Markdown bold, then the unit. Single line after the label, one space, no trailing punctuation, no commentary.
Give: **2912.4** gal
